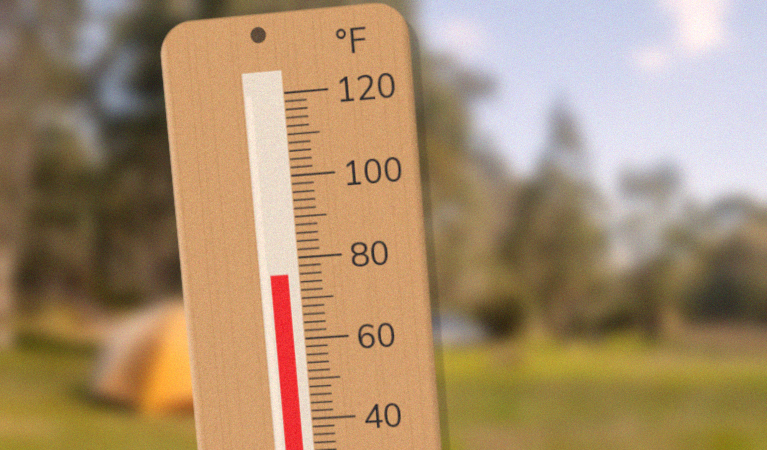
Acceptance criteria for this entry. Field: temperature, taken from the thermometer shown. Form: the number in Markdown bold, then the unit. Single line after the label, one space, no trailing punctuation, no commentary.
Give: **76** °F
